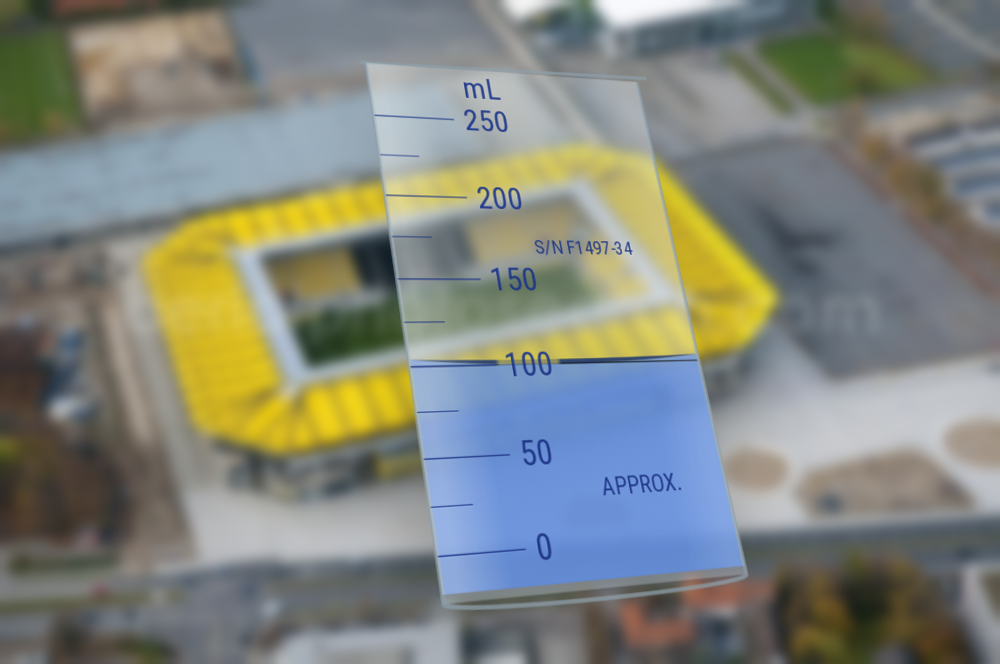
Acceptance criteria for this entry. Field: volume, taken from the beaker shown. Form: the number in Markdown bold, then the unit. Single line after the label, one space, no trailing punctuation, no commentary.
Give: **100** mL
